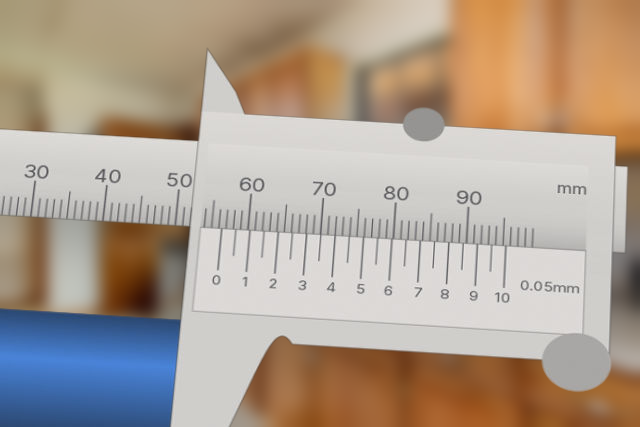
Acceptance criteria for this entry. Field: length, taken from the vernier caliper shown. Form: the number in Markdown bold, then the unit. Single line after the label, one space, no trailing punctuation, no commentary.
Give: **56.4** mm
